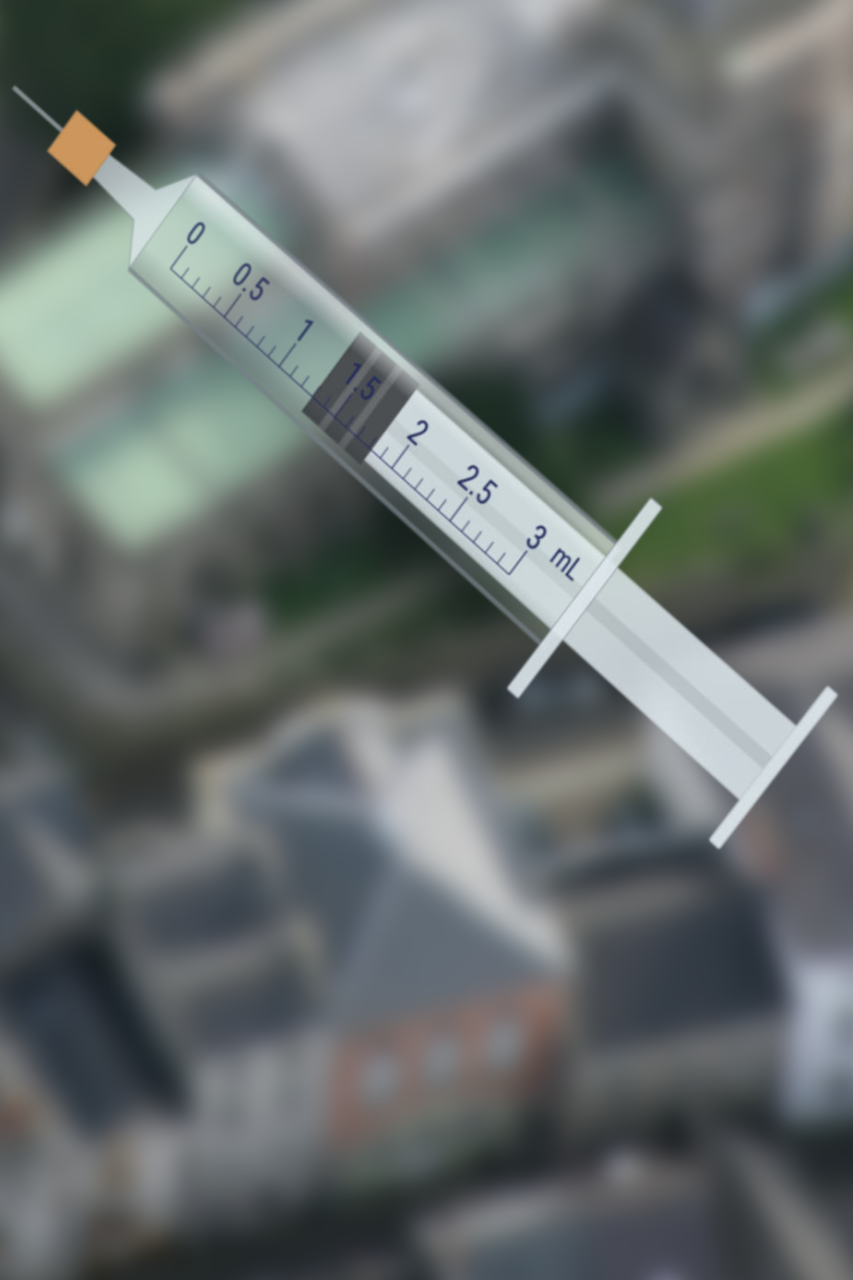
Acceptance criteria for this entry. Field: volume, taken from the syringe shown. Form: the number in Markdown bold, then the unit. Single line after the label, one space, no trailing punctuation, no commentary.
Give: **1.3** mL
